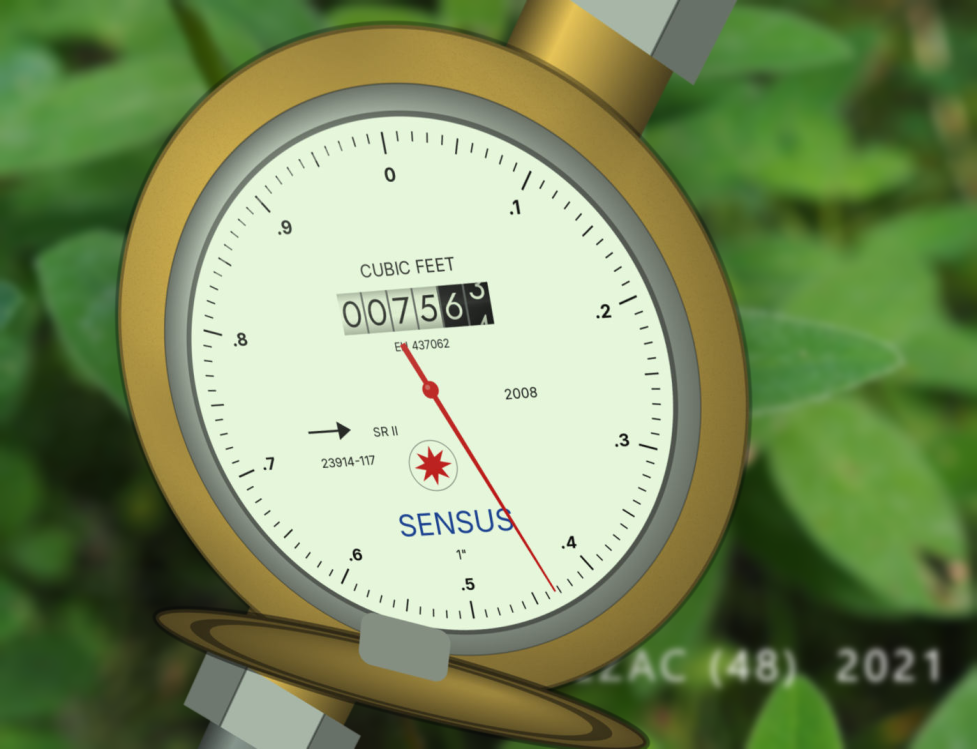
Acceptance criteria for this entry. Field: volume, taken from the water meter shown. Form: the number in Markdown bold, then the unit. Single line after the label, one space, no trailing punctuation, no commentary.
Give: **7563.43** ft³
